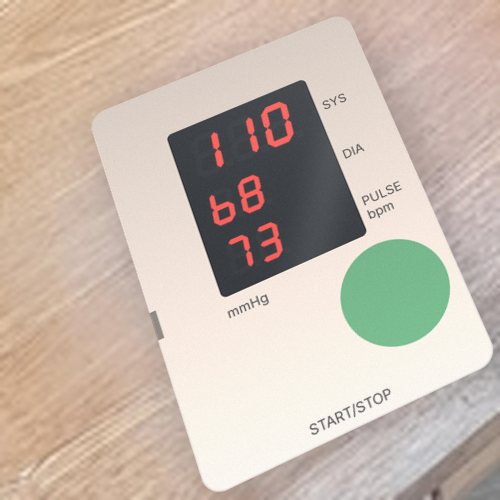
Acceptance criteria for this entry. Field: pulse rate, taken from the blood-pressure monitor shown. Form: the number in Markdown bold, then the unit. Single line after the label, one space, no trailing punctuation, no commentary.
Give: **73** bpm
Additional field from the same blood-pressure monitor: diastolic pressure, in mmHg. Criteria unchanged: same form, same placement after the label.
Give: **68** mmHg
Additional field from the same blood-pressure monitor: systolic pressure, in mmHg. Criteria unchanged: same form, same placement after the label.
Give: **110** mmHg
